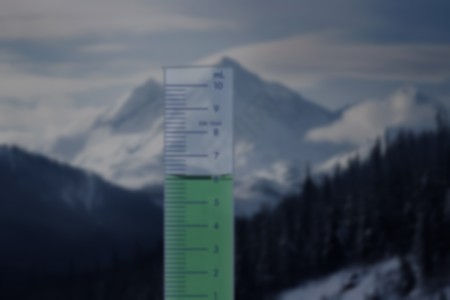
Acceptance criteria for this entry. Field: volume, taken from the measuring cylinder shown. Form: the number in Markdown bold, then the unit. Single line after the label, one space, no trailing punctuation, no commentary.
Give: **6** mL
